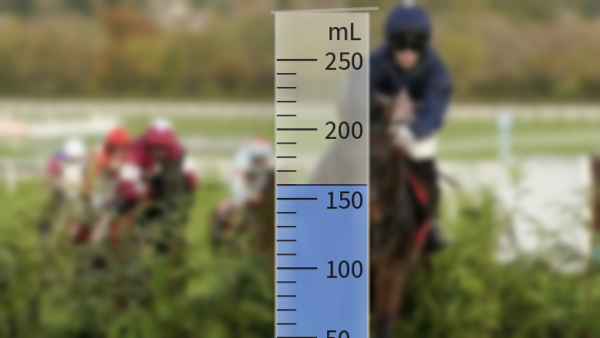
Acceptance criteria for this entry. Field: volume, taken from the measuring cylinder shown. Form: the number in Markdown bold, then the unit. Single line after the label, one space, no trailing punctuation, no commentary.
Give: **160** mL
